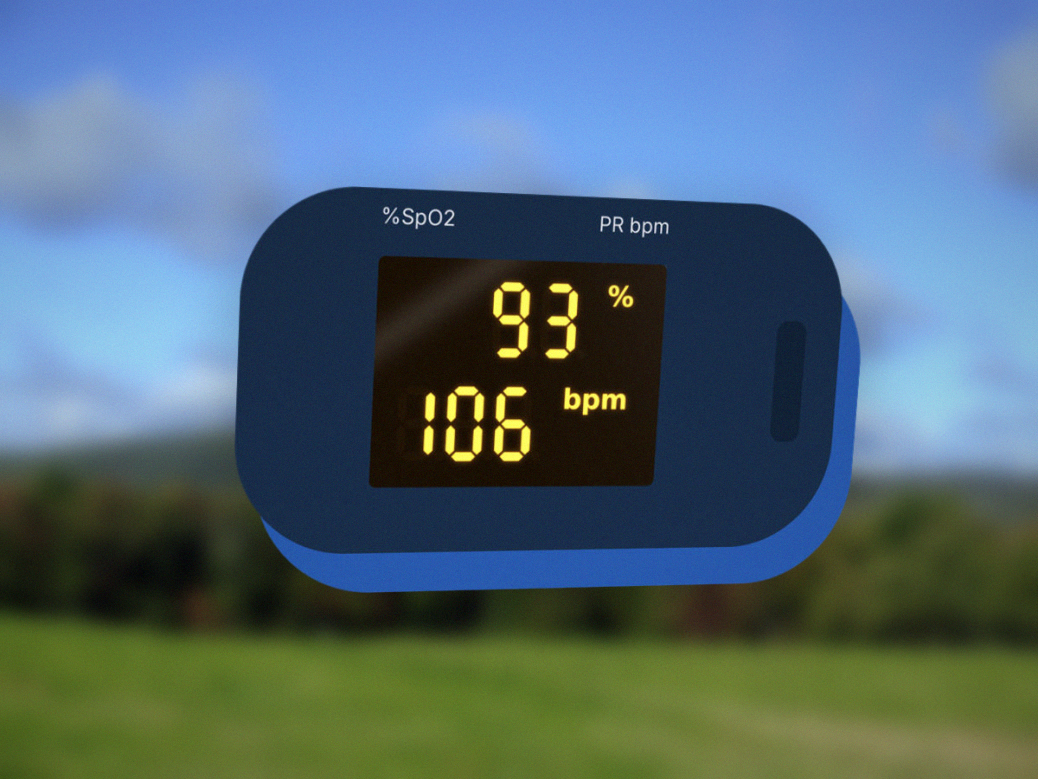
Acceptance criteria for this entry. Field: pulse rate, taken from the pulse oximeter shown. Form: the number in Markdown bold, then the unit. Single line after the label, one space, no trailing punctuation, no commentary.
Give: **106** bpm
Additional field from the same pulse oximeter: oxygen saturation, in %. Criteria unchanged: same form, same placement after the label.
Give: **93** %
